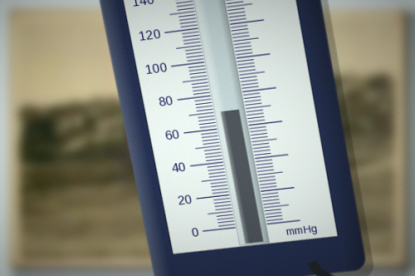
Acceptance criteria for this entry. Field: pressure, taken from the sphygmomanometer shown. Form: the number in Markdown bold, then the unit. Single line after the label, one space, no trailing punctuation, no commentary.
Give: **70** mmHg
